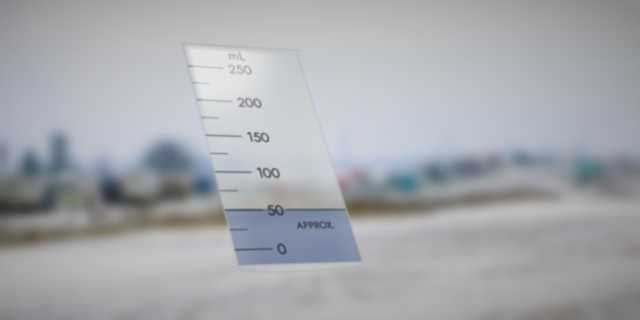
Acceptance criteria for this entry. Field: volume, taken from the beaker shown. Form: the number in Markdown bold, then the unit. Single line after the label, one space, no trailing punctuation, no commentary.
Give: **50** mL
